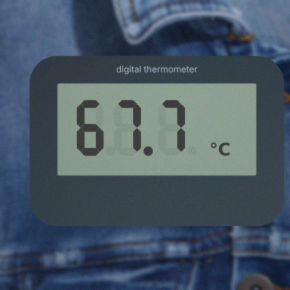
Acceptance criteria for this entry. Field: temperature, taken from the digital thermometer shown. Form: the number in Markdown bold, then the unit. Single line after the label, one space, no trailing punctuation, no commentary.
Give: **67.7** °C
